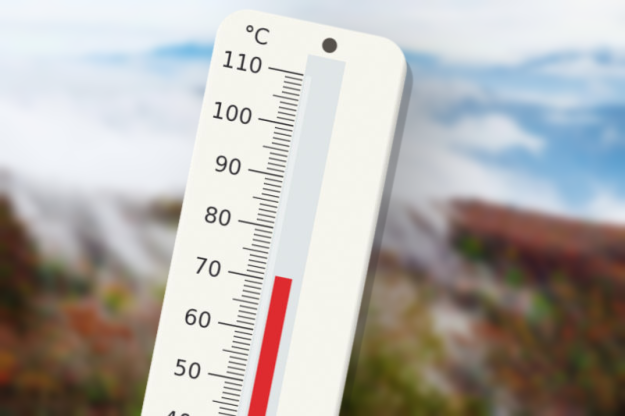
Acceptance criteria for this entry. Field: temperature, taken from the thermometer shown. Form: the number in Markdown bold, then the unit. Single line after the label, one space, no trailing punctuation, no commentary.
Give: **71** °C
